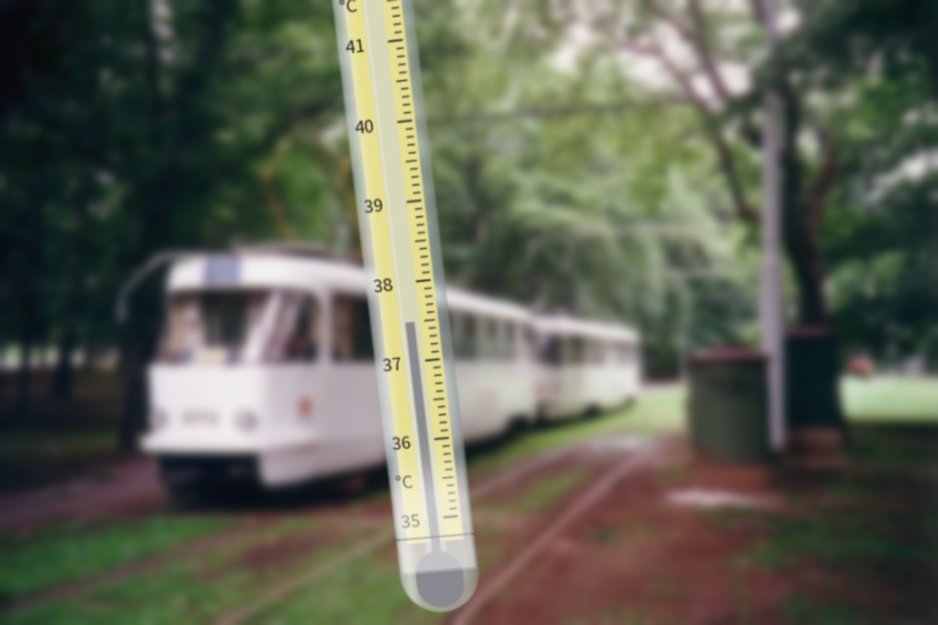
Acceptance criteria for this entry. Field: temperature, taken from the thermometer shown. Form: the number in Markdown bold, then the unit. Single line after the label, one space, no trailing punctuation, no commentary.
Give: **37.5** °C
